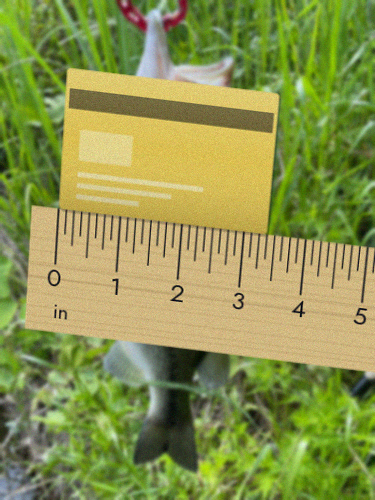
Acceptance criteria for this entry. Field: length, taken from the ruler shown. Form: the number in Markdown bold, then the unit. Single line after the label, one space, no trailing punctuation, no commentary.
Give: **3.375** in
